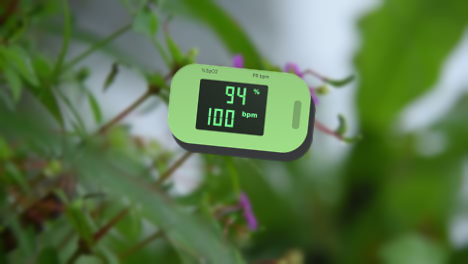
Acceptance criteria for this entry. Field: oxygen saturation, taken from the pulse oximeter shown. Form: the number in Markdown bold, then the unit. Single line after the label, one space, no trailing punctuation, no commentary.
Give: **94** %
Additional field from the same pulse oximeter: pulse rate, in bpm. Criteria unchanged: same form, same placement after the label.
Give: **100** bpm
